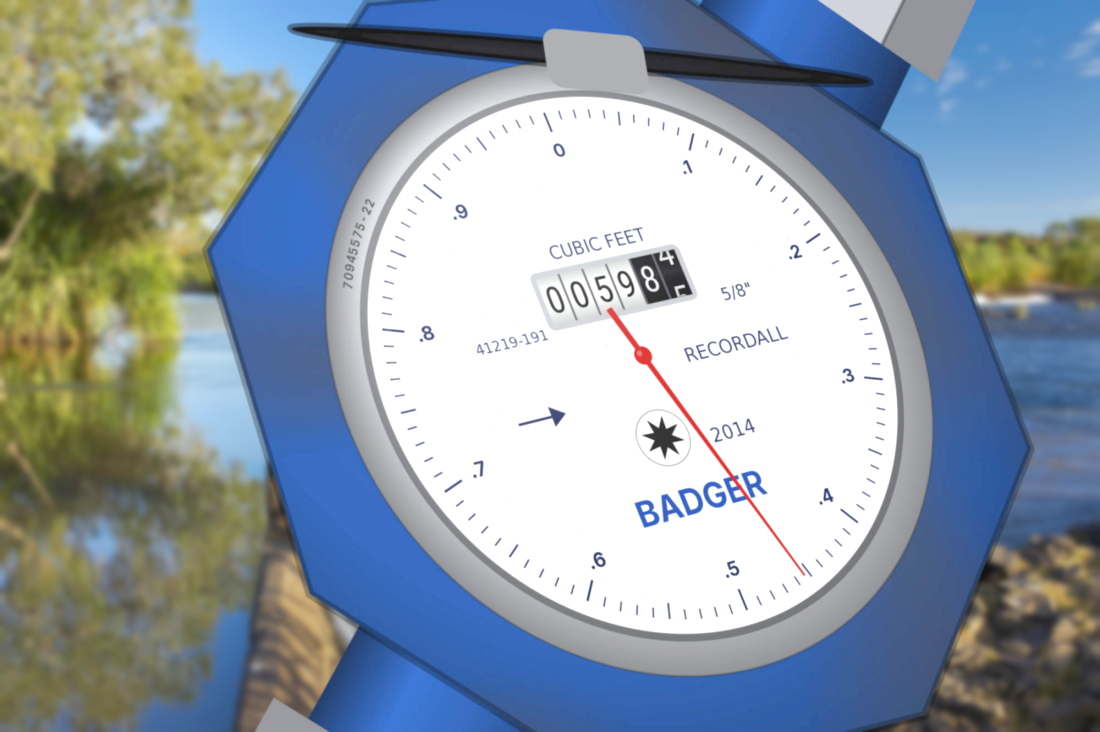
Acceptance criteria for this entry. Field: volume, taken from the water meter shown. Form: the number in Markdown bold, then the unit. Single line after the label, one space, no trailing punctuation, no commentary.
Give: **5984.45** ft³
